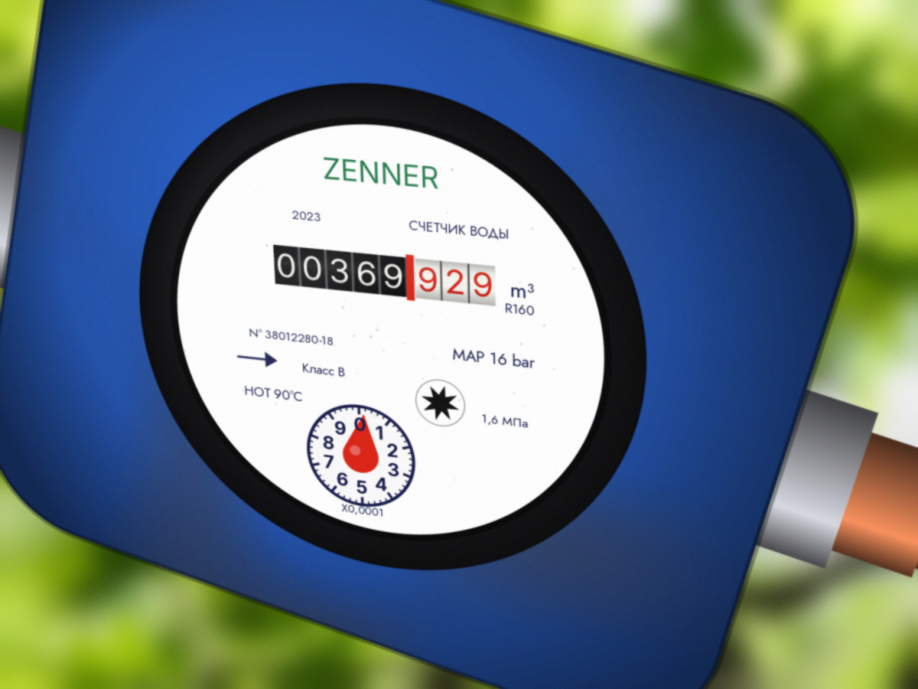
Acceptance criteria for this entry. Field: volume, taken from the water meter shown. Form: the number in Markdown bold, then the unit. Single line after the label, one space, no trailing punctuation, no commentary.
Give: **369.9290** m³
